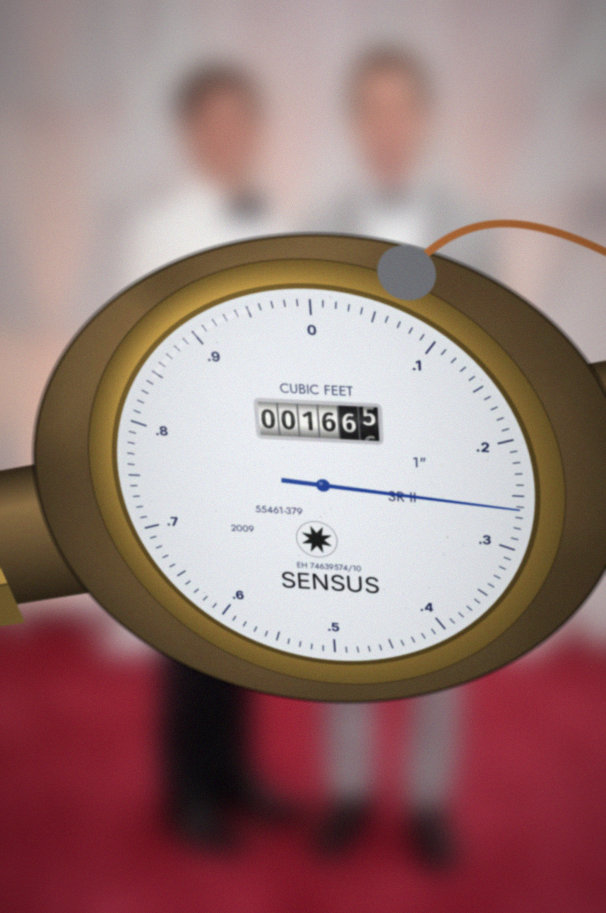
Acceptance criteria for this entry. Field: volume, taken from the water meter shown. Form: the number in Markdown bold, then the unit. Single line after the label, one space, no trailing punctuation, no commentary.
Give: **1665.26** ft³
